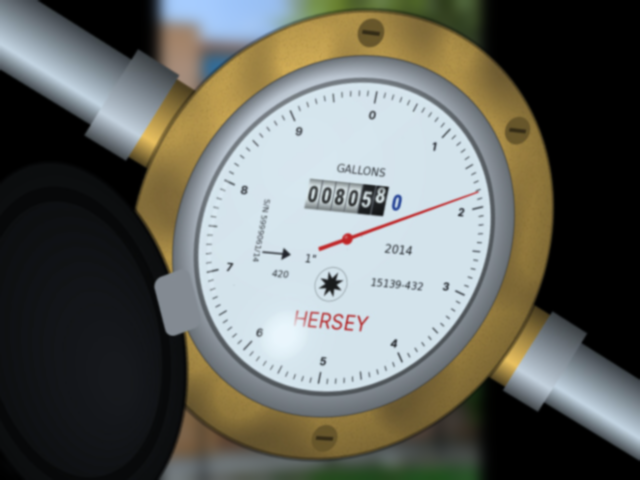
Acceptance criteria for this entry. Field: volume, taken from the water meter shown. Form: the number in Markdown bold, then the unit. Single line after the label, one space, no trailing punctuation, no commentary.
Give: **80581.8** gal
